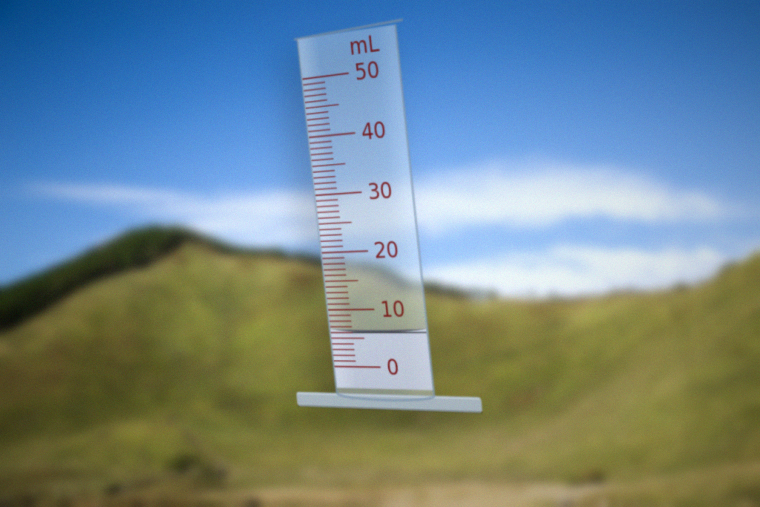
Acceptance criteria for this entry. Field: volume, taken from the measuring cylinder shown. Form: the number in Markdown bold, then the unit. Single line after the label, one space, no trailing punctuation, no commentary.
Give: **6** mL
